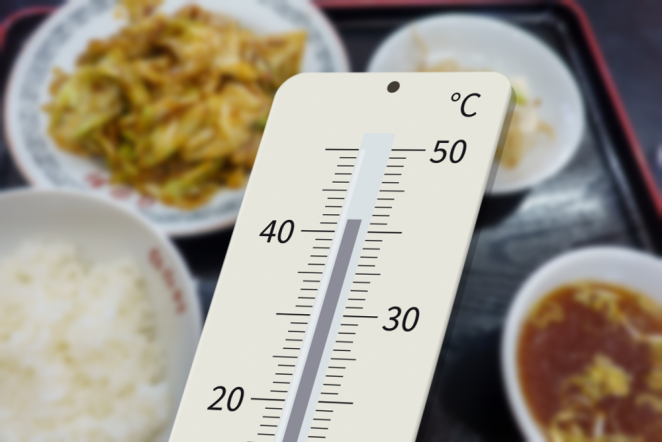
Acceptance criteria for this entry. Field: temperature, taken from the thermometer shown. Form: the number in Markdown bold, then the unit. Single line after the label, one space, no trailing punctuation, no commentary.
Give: **41.5** °C
